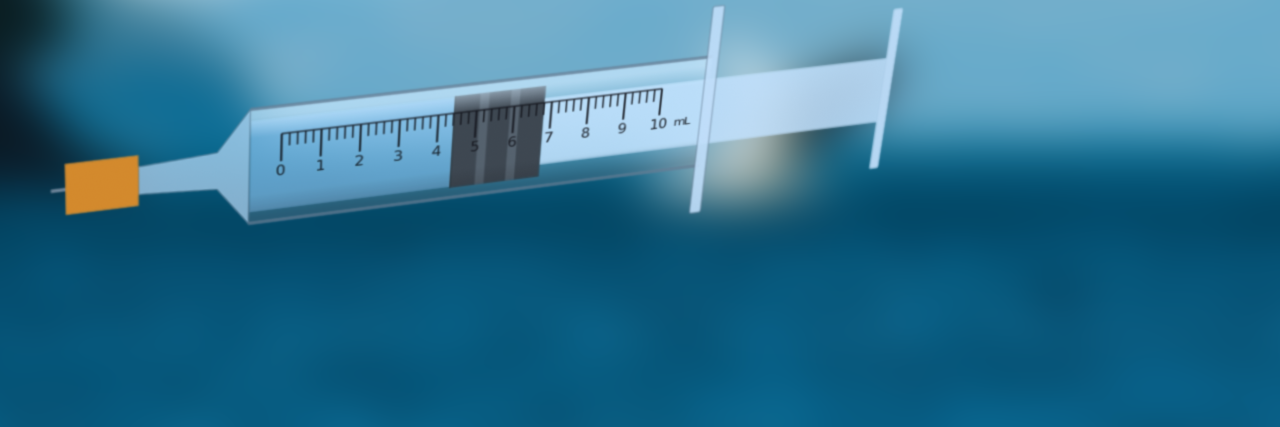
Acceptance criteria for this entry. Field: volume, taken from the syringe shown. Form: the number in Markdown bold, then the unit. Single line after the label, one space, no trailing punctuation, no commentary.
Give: **4.4** mL
